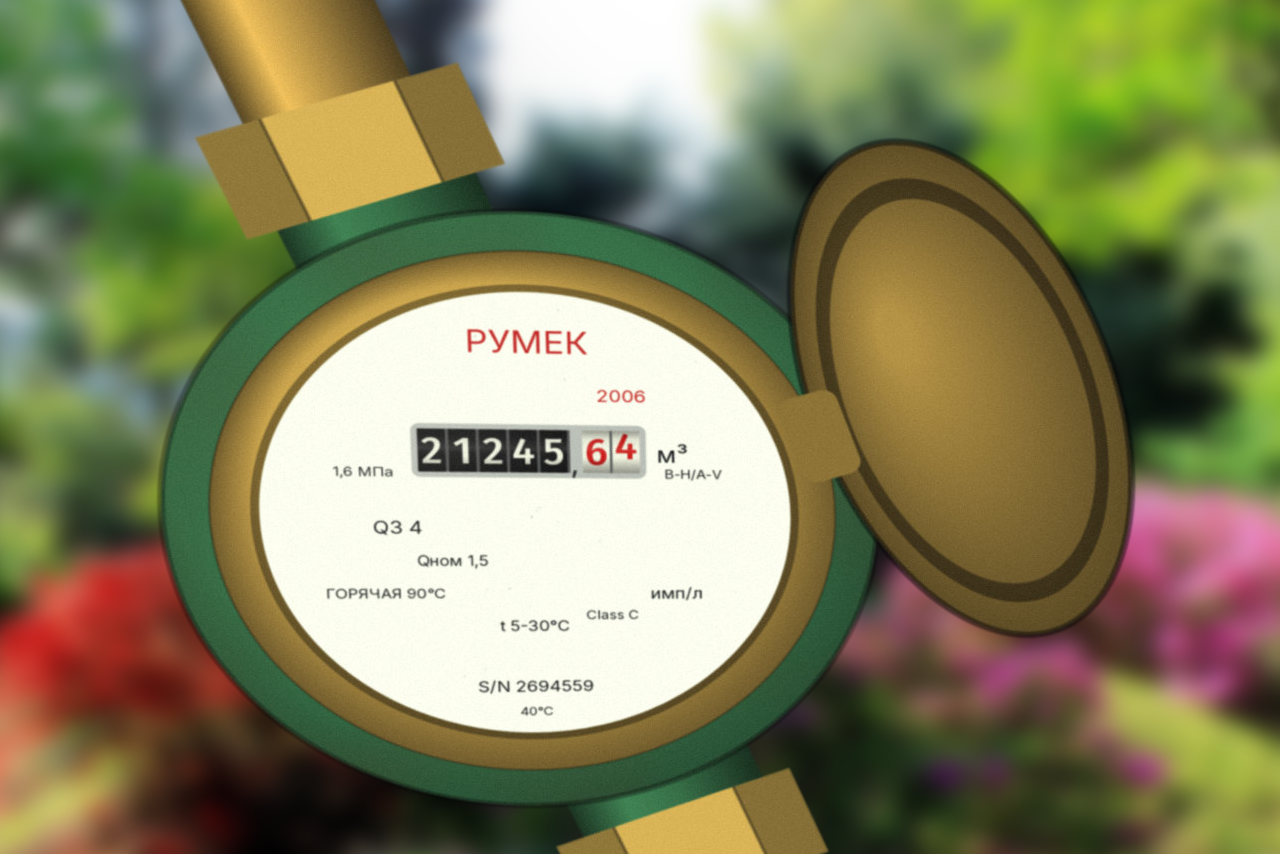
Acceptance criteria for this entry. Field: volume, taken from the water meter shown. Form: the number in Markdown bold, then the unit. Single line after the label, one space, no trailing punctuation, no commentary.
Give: **21245.64** m³
